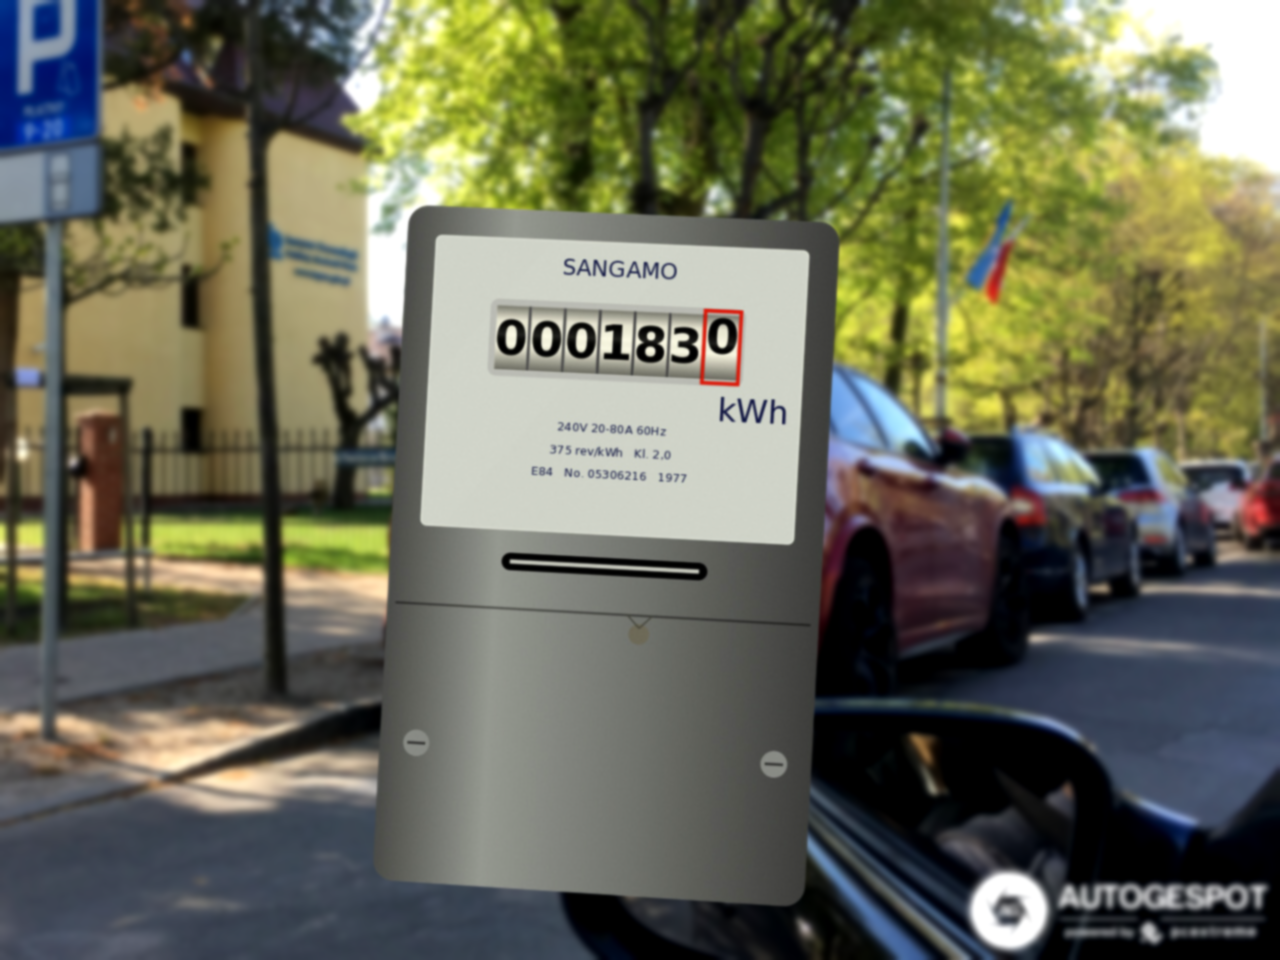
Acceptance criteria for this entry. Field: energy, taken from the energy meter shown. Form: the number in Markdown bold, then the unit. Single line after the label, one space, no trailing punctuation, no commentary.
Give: **183.0** kWh
